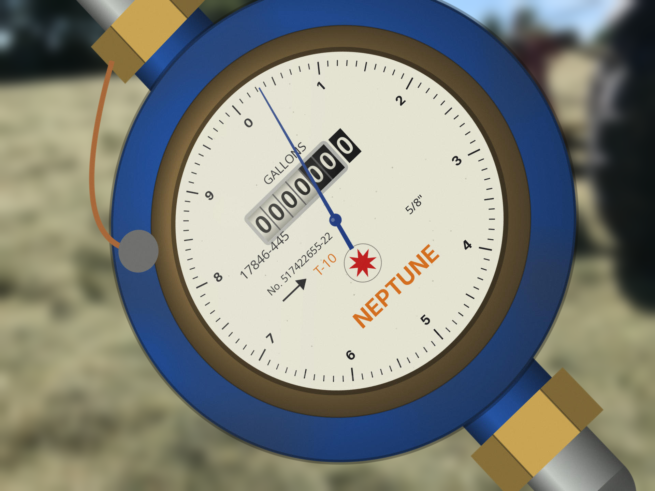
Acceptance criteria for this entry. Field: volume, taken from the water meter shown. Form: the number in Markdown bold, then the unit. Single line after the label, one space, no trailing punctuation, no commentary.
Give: **0.3** gal
